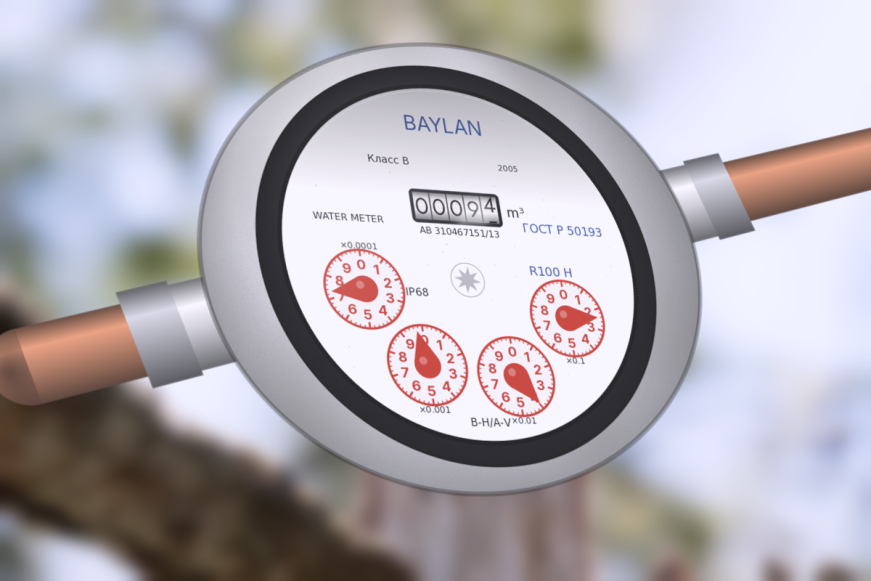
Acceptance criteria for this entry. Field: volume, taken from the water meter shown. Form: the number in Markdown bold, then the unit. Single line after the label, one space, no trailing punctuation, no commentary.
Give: **94.2397** m³
